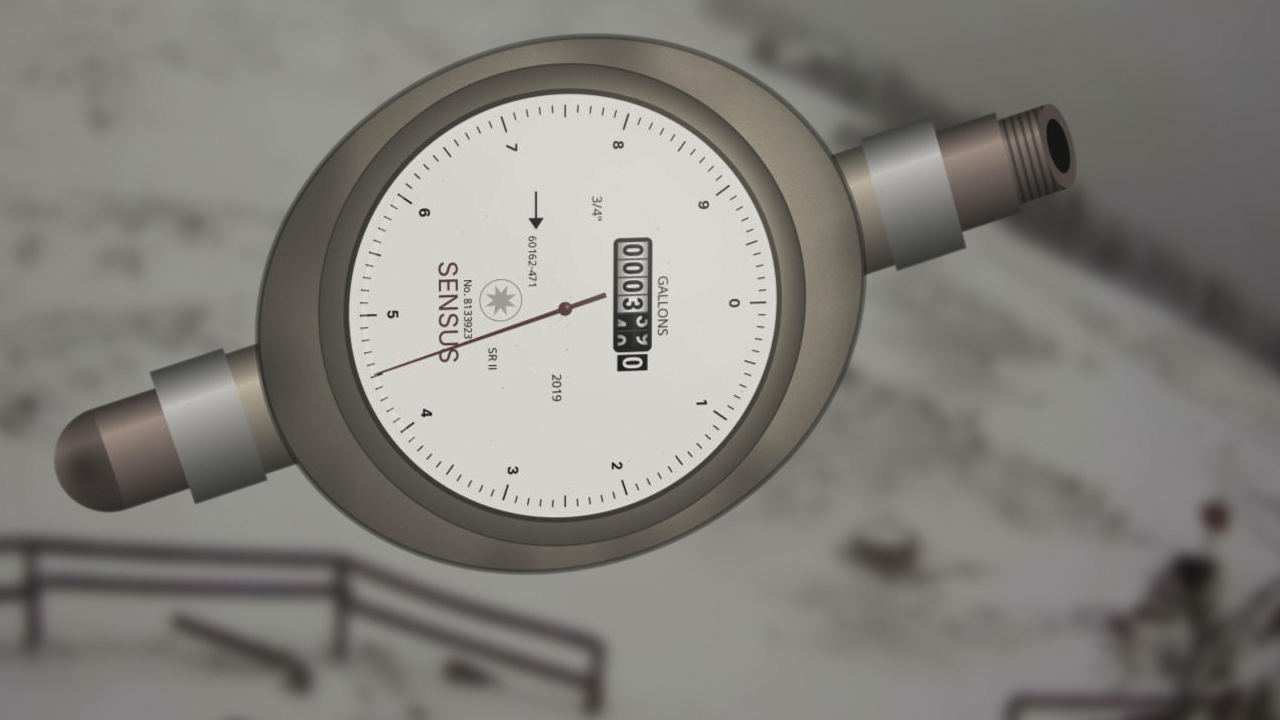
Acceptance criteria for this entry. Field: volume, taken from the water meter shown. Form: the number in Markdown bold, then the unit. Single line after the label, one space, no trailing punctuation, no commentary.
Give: **3394.5** gal
